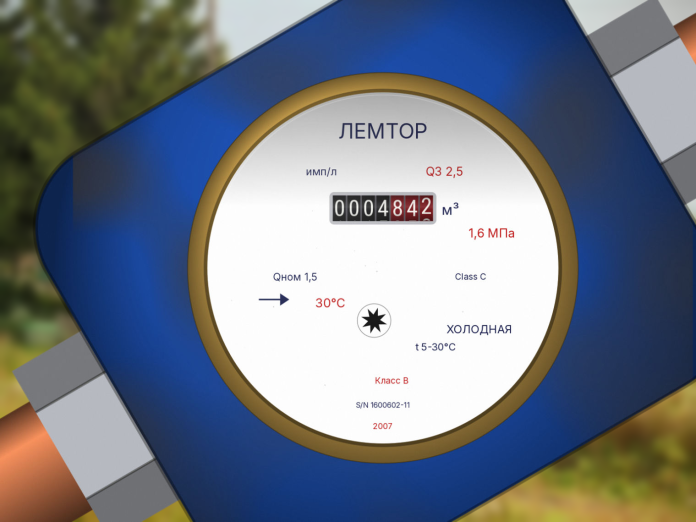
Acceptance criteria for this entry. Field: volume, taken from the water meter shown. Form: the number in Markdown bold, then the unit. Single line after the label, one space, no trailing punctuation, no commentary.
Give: **4.842** m³
